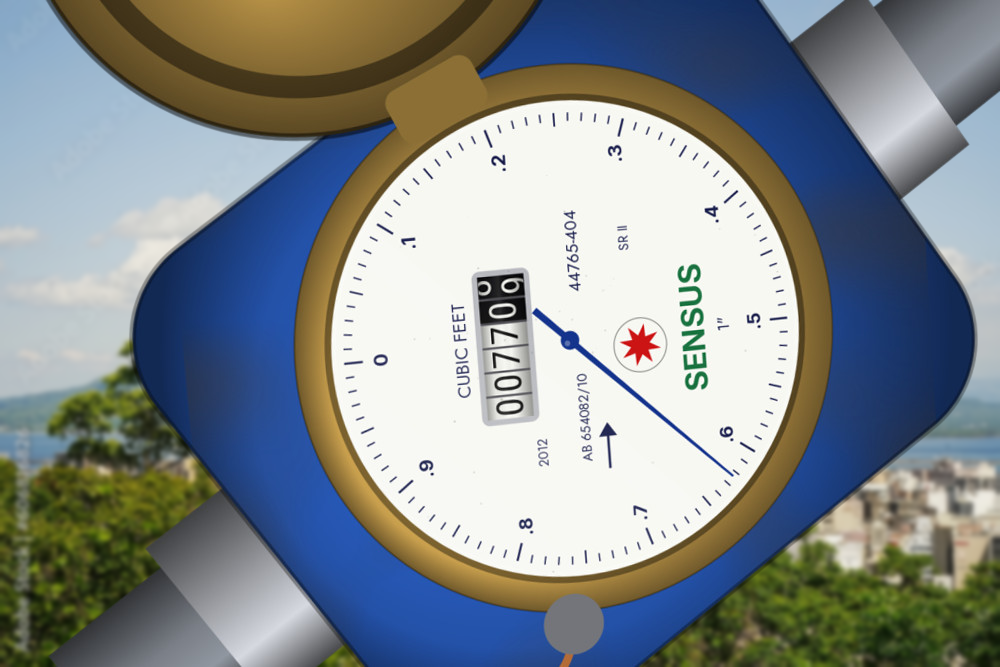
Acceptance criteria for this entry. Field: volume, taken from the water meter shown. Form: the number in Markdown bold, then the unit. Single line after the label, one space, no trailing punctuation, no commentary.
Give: **7708.62** ft³
